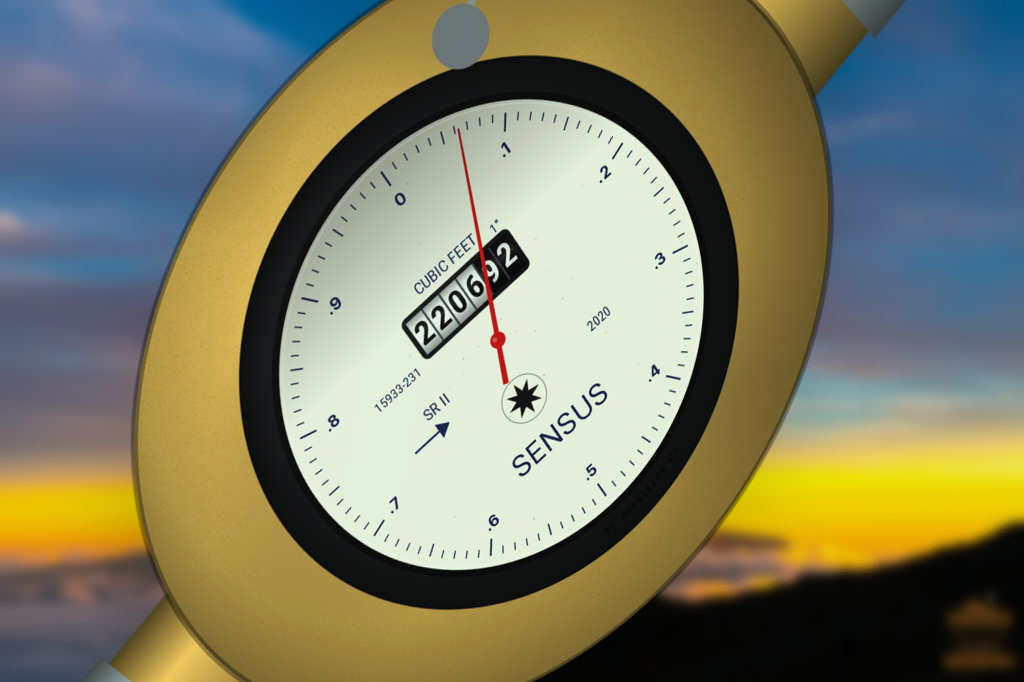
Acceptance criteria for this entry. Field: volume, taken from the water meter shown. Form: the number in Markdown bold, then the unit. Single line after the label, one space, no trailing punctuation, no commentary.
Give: **220692.06** ft³
